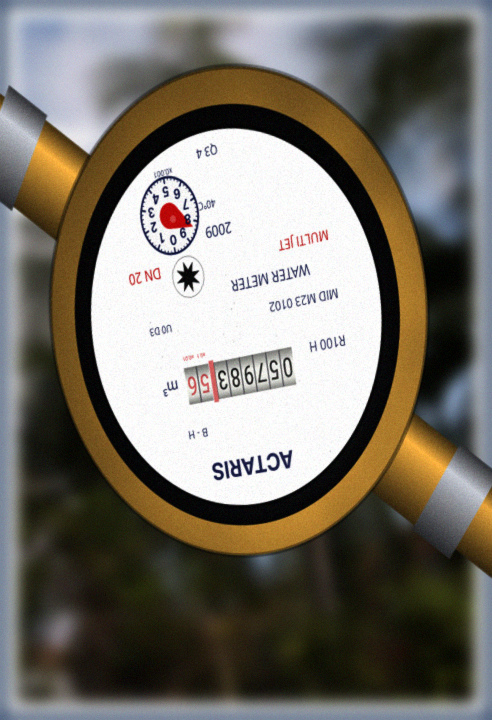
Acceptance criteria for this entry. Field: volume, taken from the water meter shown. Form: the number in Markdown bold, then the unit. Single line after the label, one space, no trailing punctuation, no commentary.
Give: **57983.568** m³
